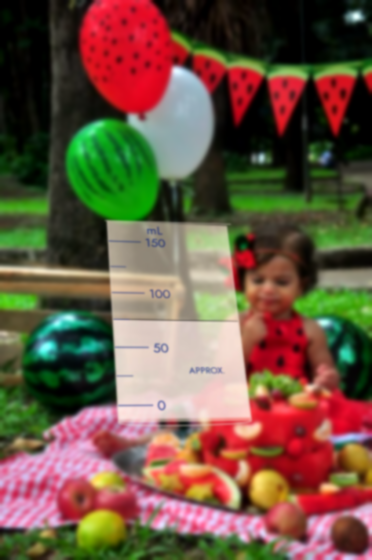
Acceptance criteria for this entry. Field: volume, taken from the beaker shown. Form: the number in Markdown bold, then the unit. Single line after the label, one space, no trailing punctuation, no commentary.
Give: **75** mL
